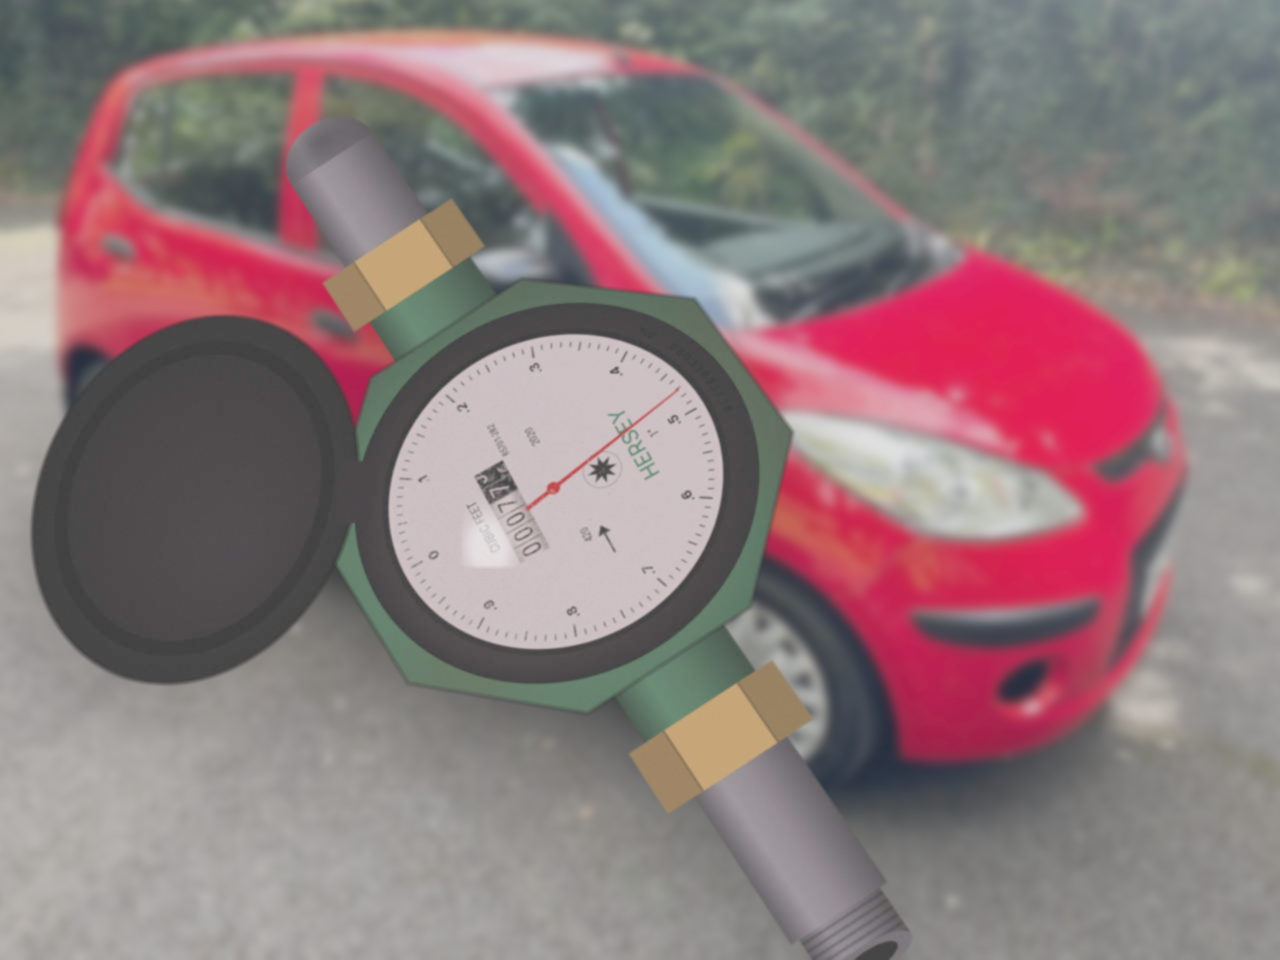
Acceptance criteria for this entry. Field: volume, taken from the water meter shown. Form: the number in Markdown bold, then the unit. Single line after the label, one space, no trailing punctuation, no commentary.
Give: **775.47** ft³
